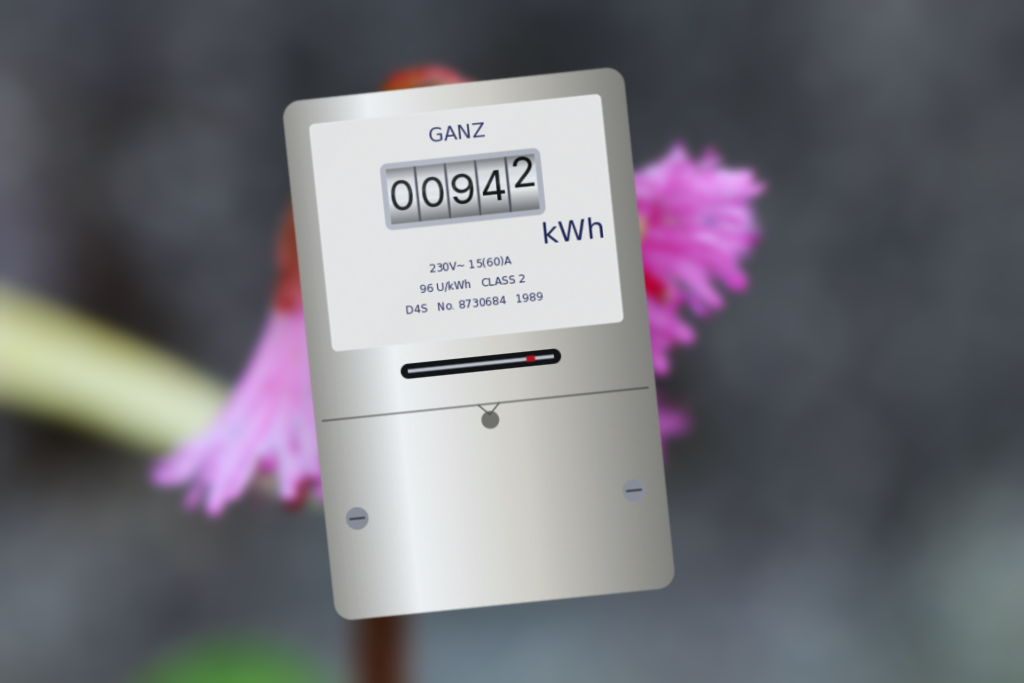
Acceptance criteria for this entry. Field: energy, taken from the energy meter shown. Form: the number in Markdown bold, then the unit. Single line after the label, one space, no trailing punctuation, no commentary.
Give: **942** kWh
